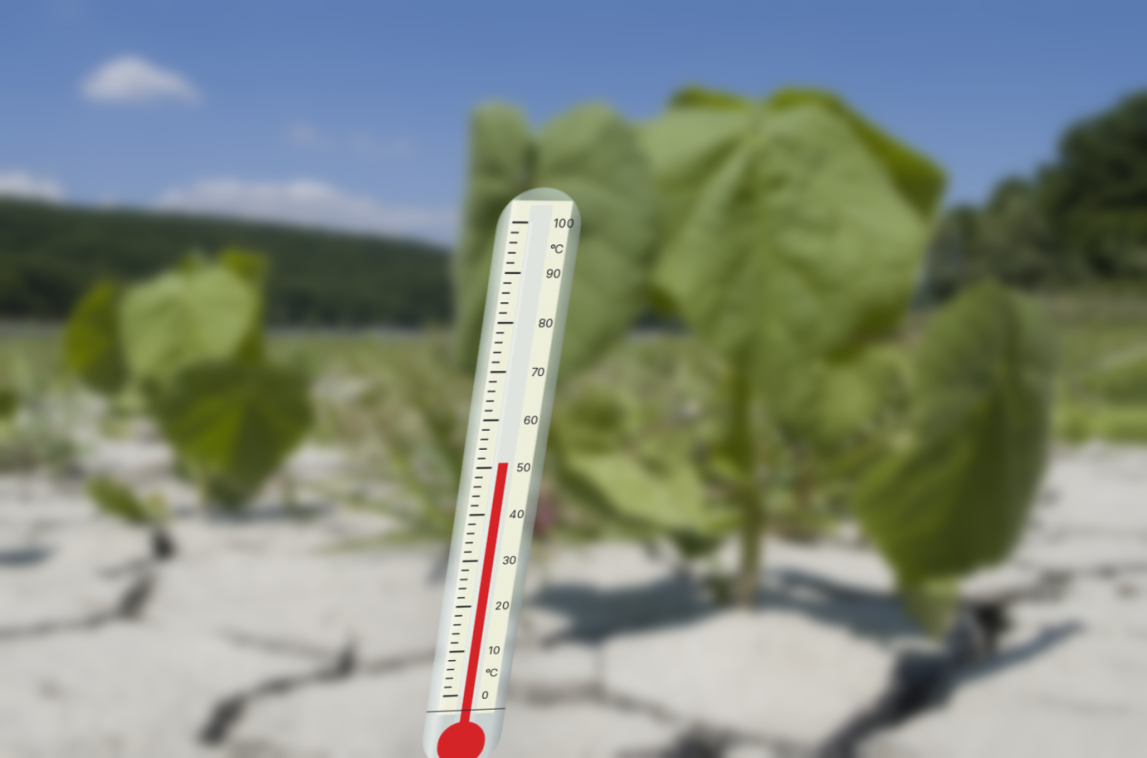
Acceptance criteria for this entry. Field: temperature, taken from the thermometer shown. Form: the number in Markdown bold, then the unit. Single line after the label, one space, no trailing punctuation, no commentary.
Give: **51** °C
